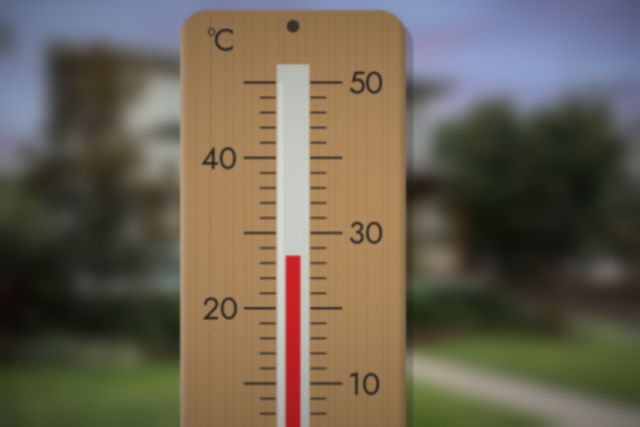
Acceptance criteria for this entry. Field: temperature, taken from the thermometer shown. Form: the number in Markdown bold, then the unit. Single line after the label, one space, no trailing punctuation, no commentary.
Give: **27** °C
